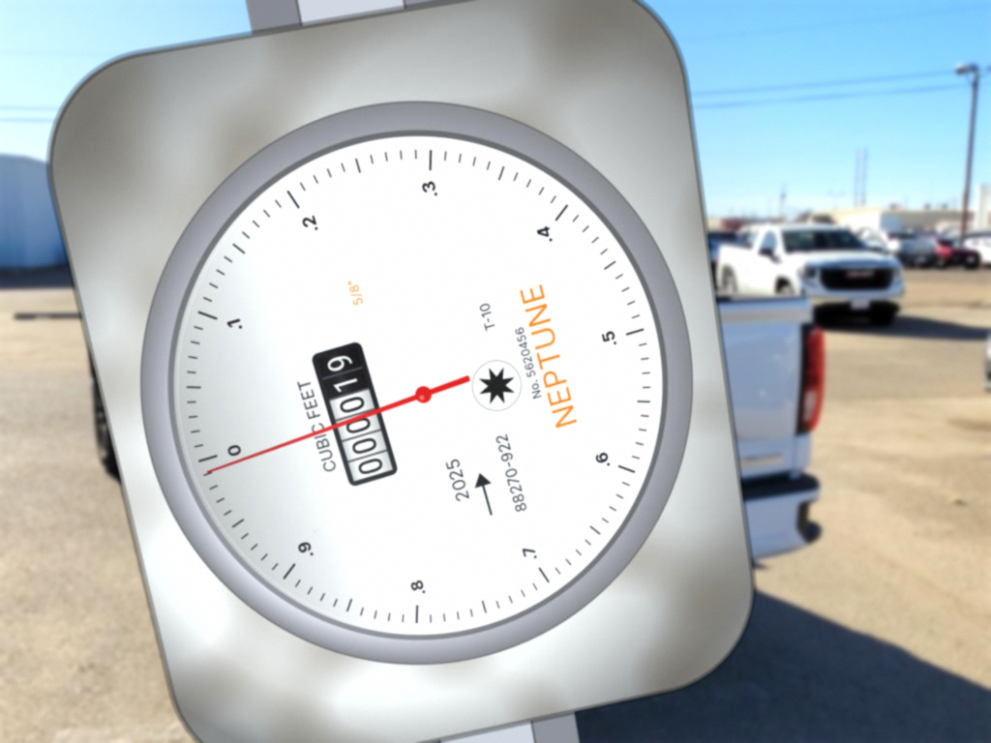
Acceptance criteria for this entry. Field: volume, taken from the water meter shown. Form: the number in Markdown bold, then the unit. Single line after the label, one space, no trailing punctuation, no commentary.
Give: **18.99** ft³
